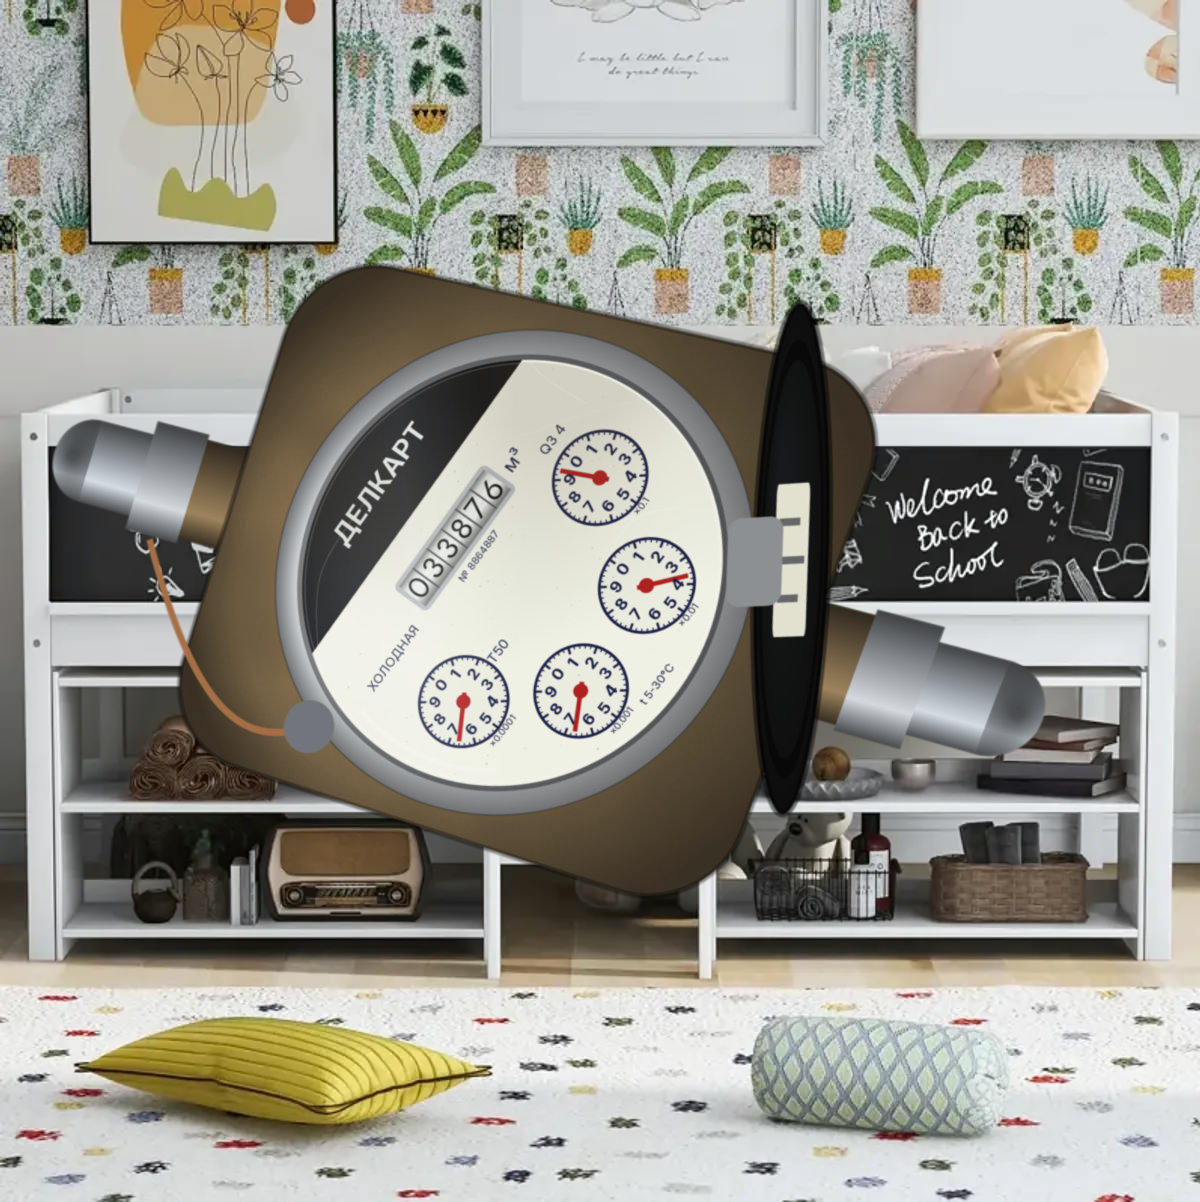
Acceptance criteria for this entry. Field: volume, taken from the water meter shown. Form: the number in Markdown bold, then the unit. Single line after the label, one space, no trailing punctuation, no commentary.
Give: **33875.9366** m³
